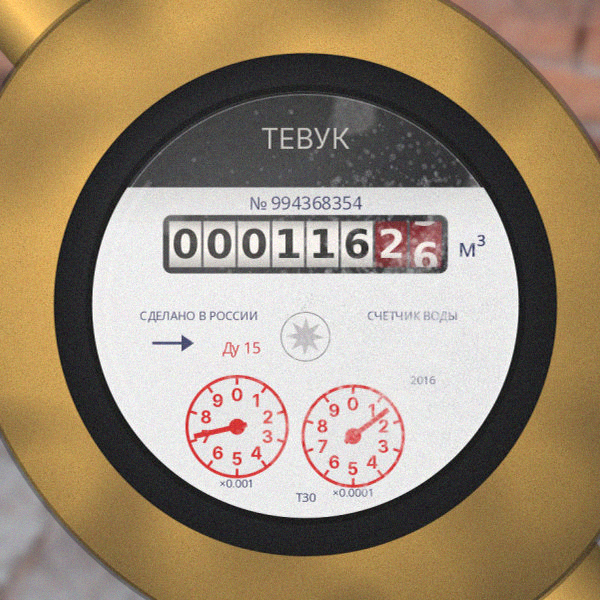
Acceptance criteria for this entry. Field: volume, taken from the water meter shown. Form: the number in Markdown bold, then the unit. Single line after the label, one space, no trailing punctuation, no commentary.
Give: **116.2571** m³
